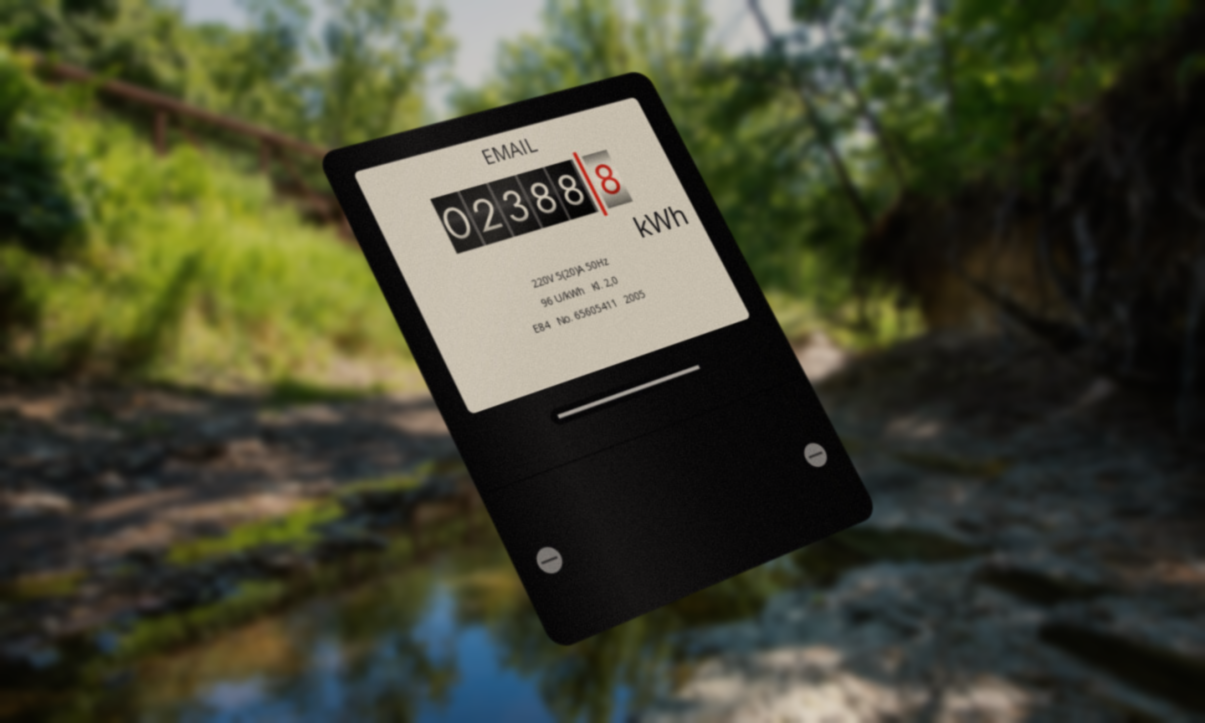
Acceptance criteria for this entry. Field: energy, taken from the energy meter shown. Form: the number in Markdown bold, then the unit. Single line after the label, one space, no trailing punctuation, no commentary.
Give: **2388.8** kWh
